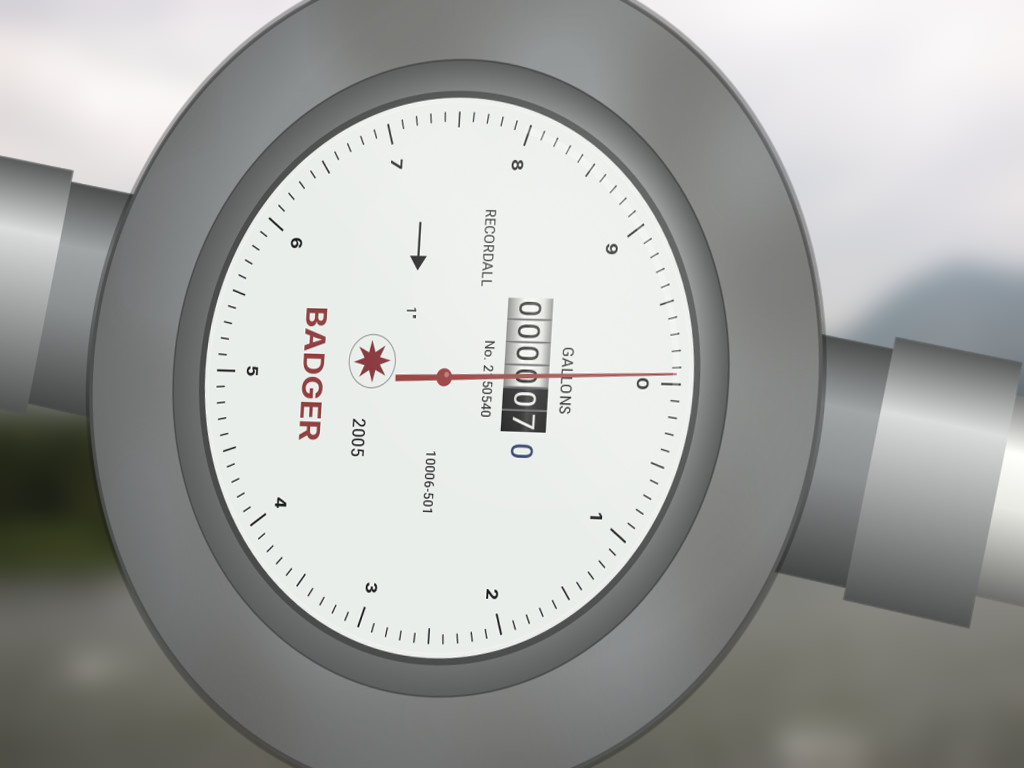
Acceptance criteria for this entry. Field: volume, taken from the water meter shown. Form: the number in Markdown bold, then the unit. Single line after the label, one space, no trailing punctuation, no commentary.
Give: **69.9** gal
